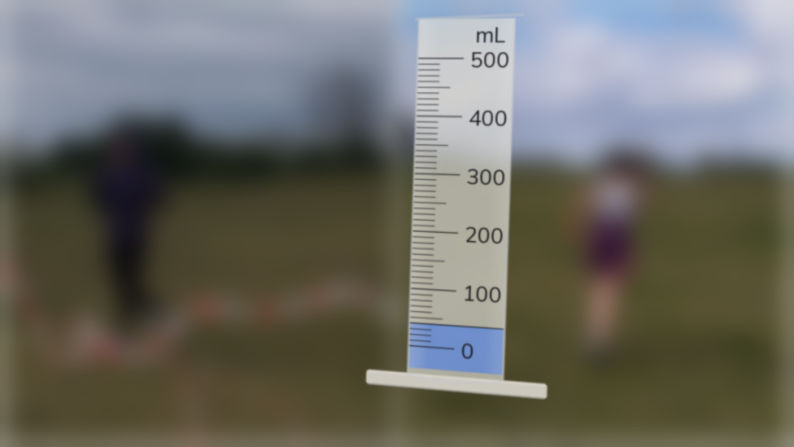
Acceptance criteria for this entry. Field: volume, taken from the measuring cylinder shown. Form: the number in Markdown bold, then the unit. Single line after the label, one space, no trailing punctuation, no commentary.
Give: **40** mL
